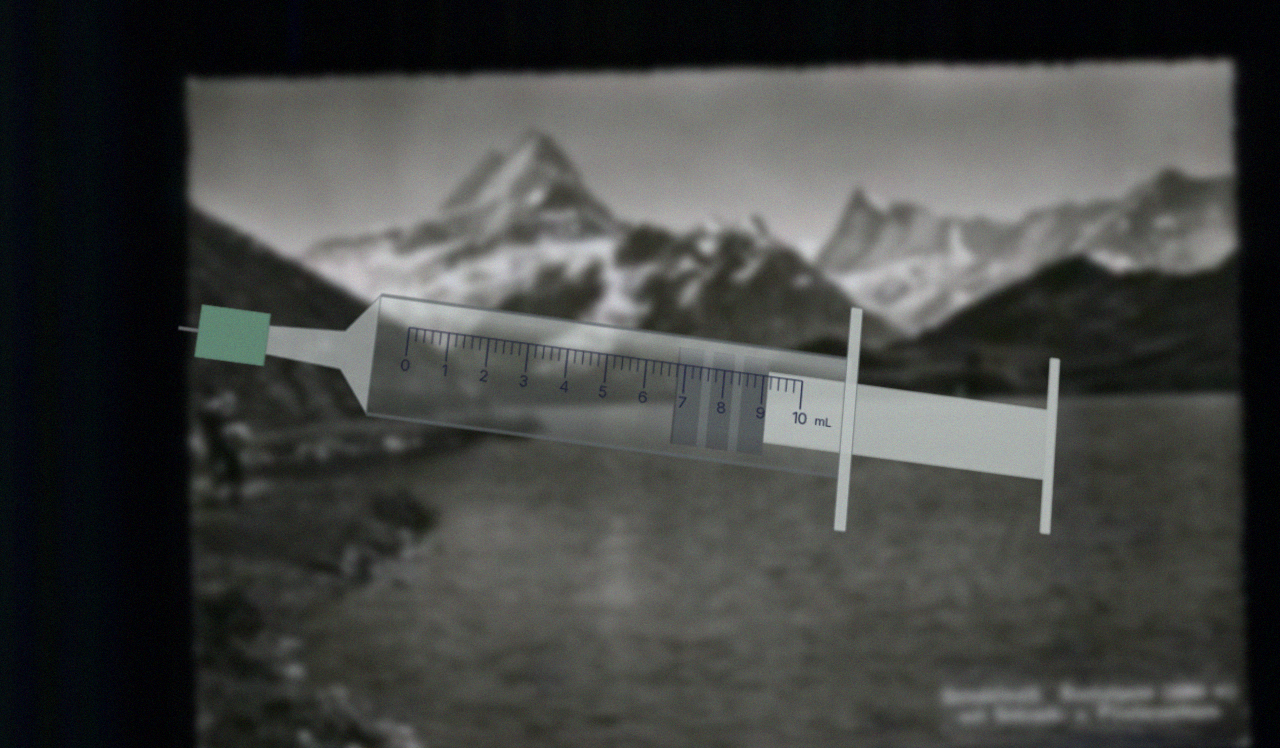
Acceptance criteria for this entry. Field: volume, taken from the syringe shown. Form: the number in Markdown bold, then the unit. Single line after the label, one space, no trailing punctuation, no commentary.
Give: **6.8** mL
